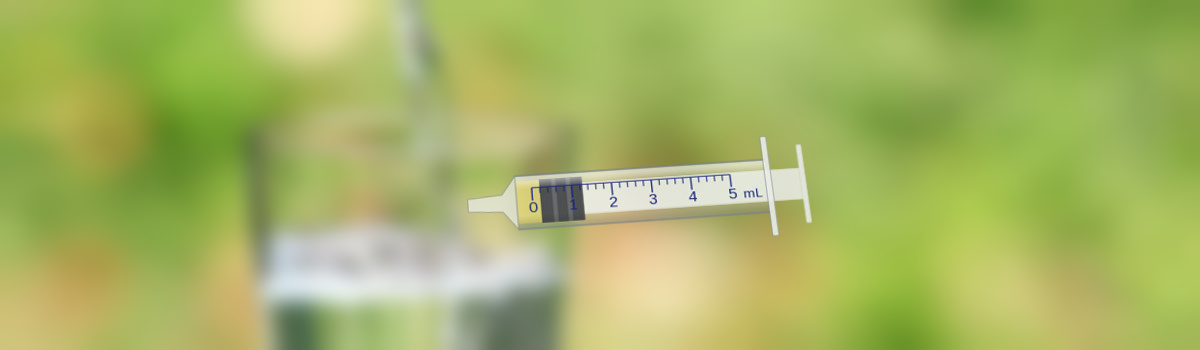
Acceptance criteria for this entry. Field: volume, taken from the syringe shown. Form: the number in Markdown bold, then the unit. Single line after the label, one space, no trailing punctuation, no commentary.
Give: **0.2** mL
